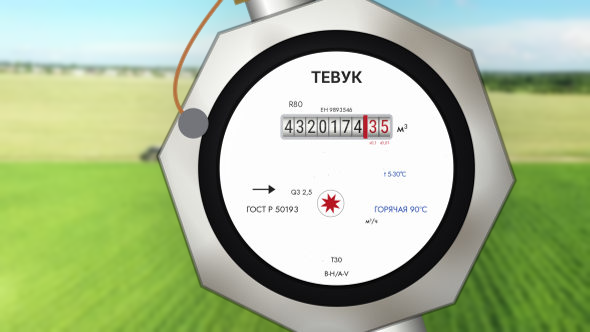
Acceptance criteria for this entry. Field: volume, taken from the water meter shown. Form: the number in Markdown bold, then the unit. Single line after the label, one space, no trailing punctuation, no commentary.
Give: **4320174.35** m³
